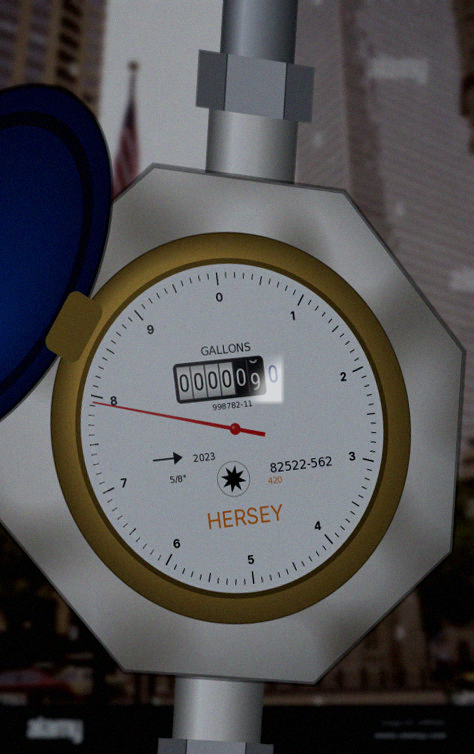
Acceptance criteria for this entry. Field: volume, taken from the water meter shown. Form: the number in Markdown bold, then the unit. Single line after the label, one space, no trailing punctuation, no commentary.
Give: **87.9** gal
